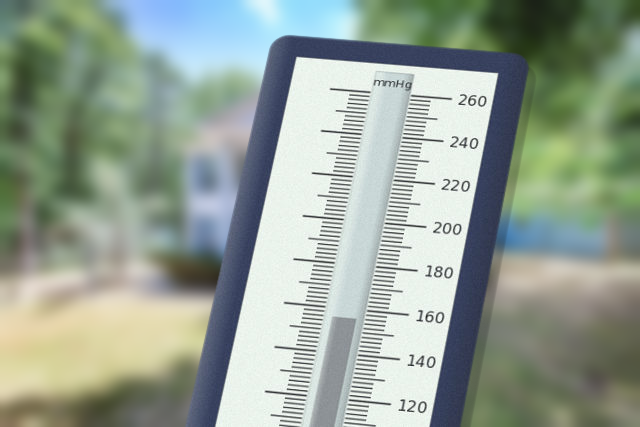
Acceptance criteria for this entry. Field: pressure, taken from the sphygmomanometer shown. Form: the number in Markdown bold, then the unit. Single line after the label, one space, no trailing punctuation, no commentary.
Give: **156** mmHg
